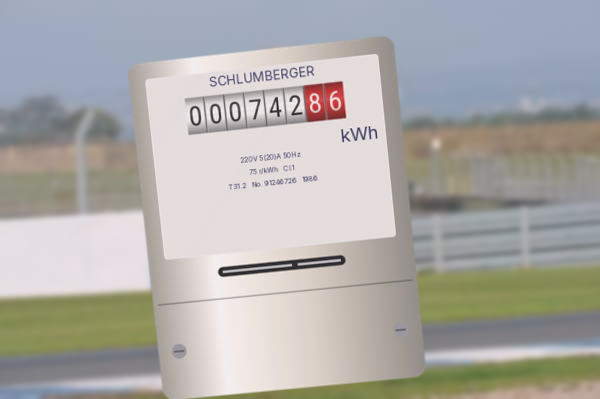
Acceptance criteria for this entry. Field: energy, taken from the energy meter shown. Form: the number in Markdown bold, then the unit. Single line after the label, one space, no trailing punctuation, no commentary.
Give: **742.86** kWh
